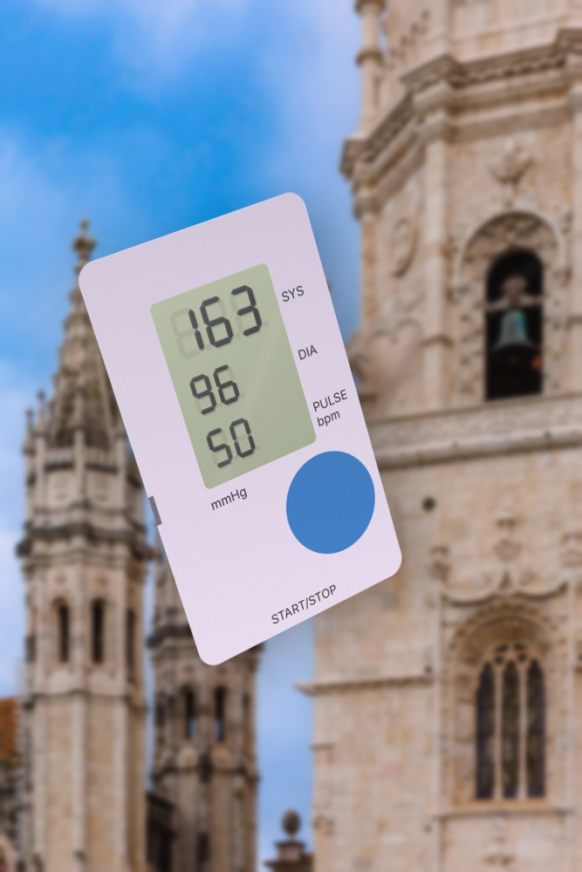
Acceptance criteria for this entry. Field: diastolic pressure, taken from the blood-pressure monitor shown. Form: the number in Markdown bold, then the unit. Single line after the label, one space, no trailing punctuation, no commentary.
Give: **96** mmHg
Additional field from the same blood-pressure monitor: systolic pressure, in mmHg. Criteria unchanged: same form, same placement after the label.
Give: **163** mmHg
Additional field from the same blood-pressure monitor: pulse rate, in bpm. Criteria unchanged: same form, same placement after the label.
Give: **50** bpm
